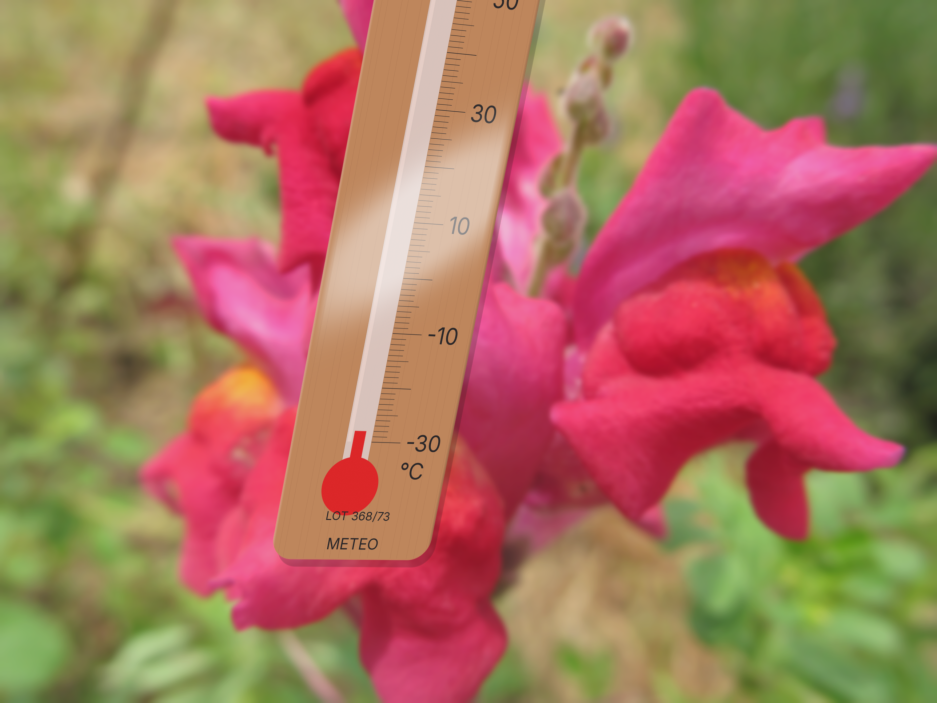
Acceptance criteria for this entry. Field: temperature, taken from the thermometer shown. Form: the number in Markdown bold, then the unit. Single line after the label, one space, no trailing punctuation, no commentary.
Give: **-28** °C
